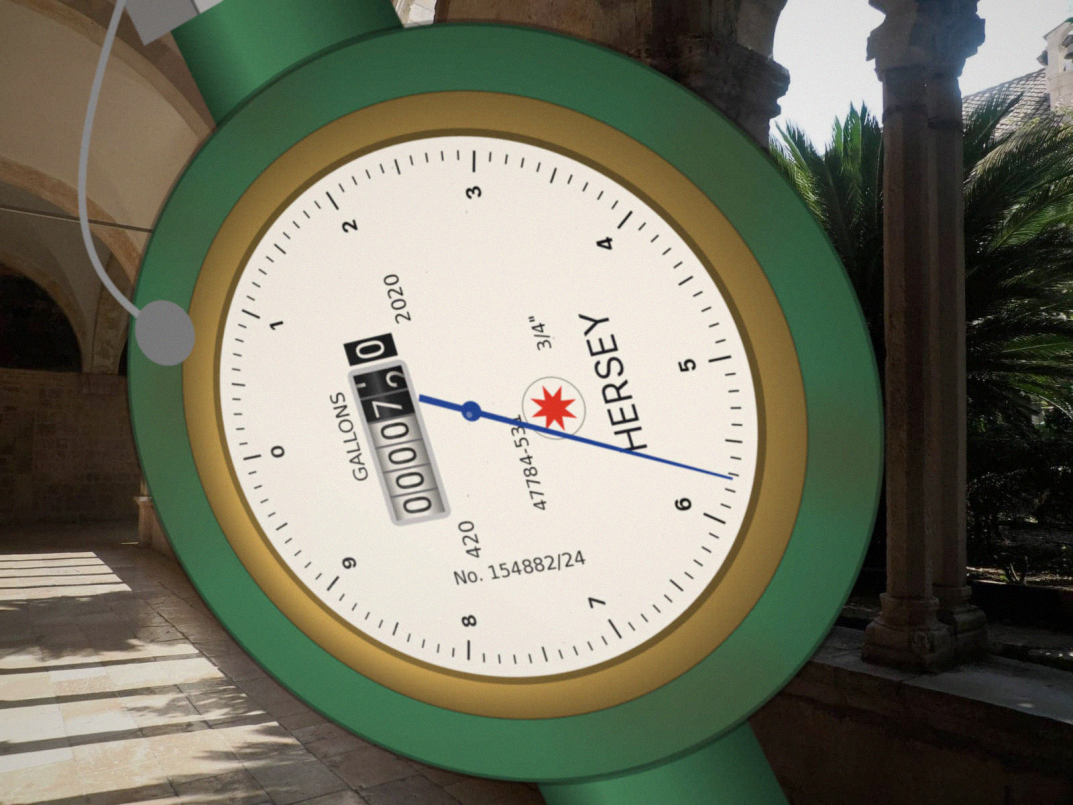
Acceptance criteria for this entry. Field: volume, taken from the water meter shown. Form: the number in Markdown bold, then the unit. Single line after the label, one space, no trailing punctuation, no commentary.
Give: **715.7** gal
